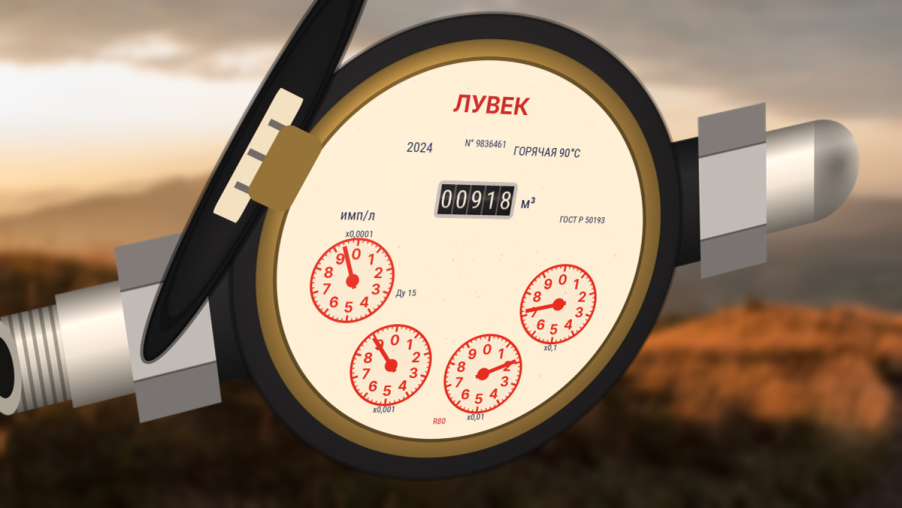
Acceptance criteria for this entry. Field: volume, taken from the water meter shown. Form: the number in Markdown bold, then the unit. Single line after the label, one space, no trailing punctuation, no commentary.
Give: **918.7189** m³
